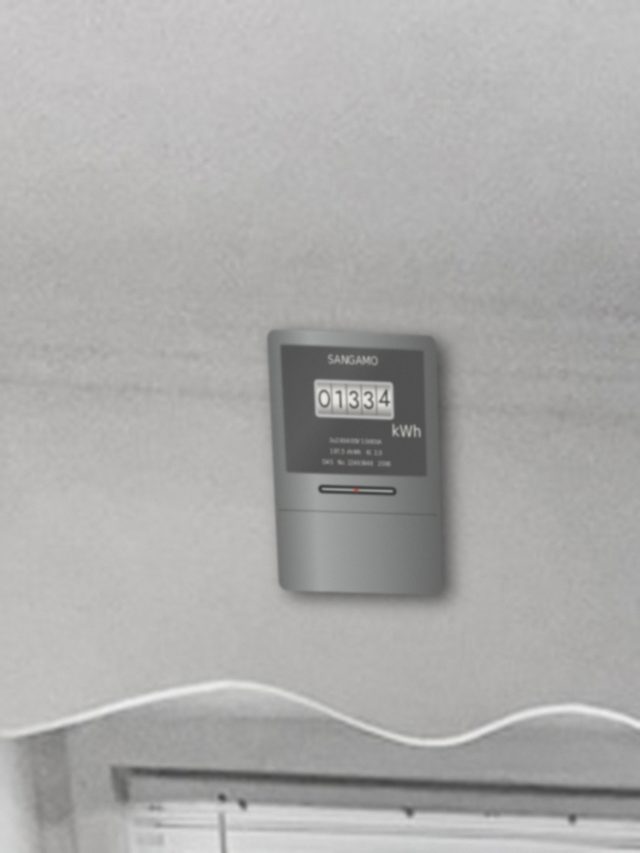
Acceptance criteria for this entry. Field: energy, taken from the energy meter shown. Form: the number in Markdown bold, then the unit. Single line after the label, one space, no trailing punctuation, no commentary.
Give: **1334** kWh
